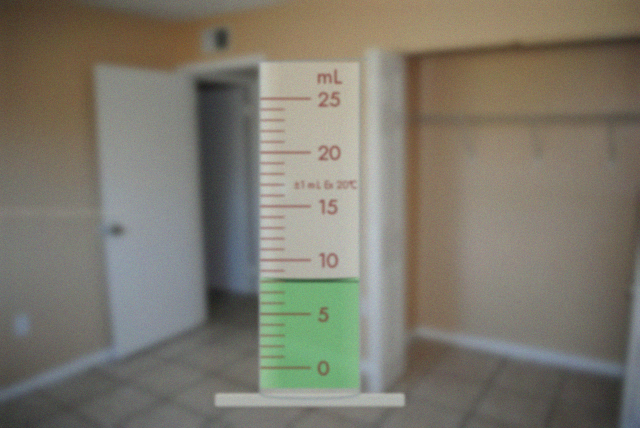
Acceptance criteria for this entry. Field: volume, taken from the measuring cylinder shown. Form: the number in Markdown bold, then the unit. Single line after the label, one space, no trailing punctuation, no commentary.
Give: **8** mL
